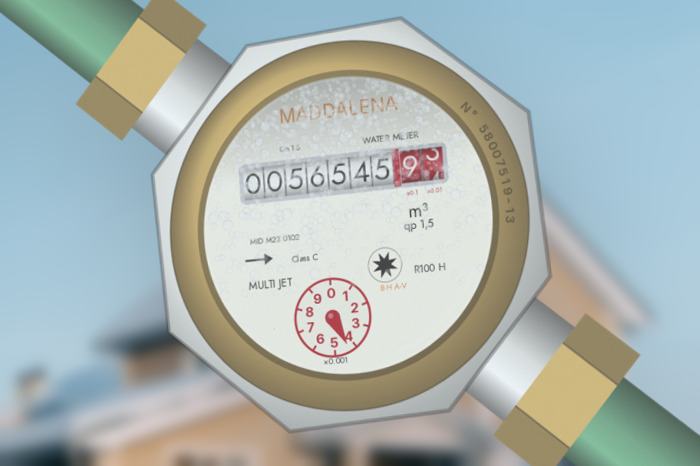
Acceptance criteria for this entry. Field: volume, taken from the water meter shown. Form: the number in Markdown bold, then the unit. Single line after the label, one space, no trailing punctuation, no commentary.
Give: **56545.934** m³
